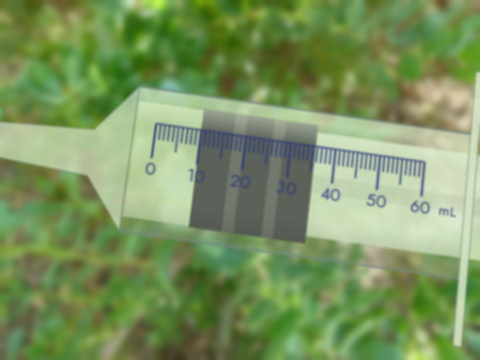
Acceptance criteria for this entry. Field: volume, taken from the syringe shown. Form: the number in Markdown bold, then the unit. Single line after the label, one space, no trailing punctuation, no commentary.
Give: **10** mL
